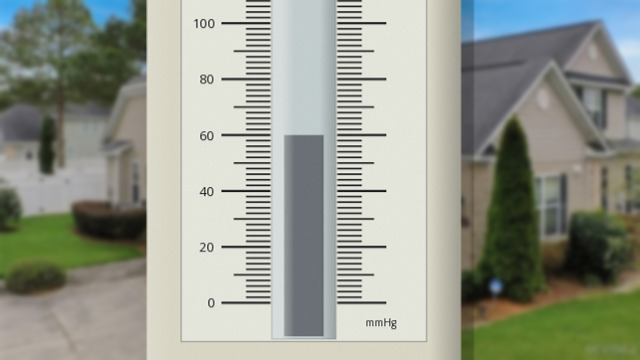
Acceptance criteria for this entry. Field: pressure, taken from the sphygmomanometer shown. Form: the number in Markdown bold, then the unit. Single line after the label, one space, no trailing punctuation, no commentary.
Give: **60** mmHg
